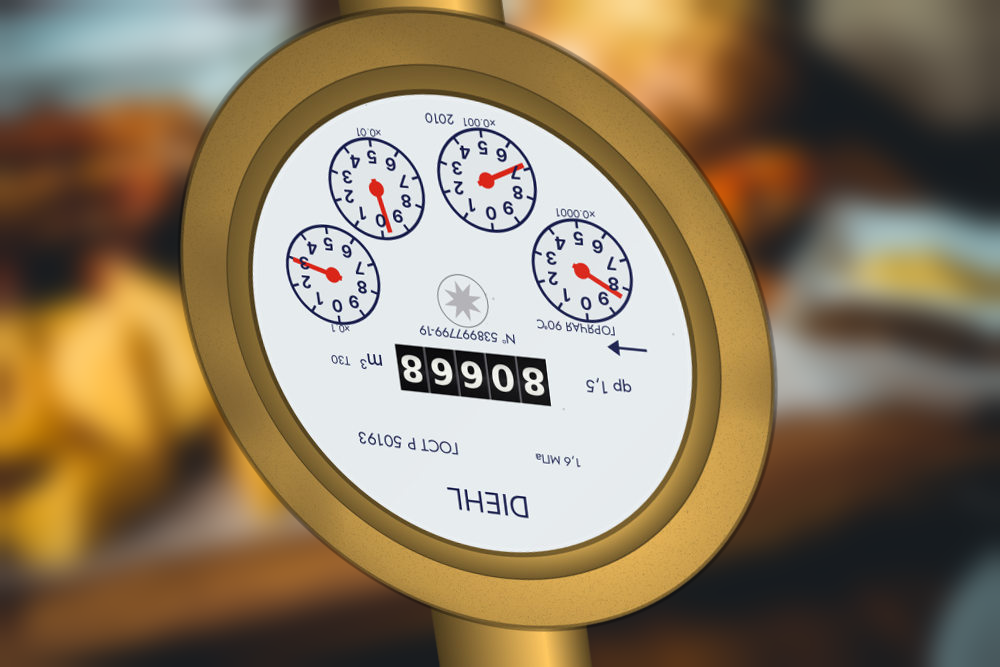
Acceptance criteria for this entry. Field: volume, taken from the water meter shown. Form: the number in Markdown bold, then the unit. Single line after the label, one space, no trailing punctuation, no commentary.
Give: **80668.2968** m³
